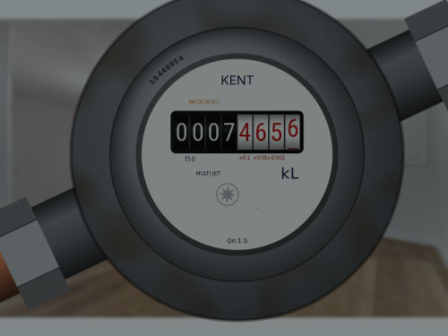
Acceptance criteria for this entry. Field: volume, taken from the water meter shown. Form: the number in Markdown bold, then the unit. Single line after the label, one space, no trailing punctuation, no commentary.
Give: **7.4656** kL
